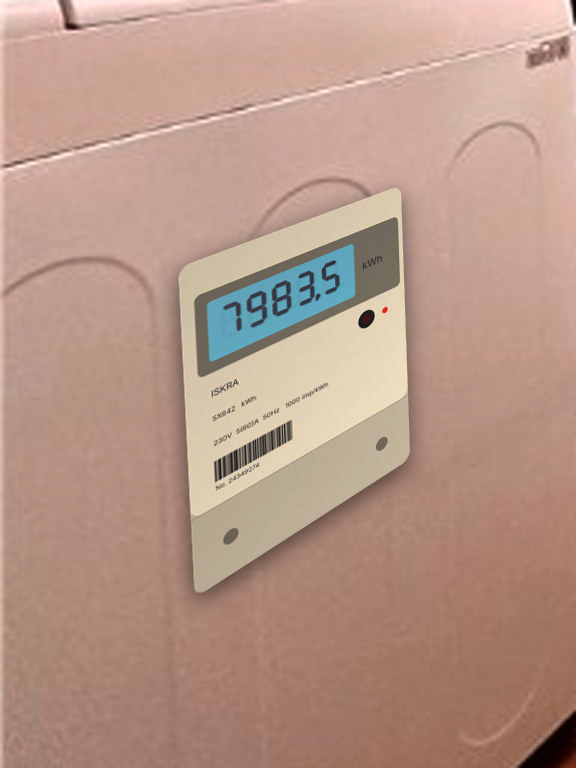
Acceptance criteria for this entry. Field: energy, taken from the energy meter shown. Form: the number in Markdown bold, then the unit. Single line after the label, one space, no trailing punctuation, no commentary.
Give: **7983.5** kWh
